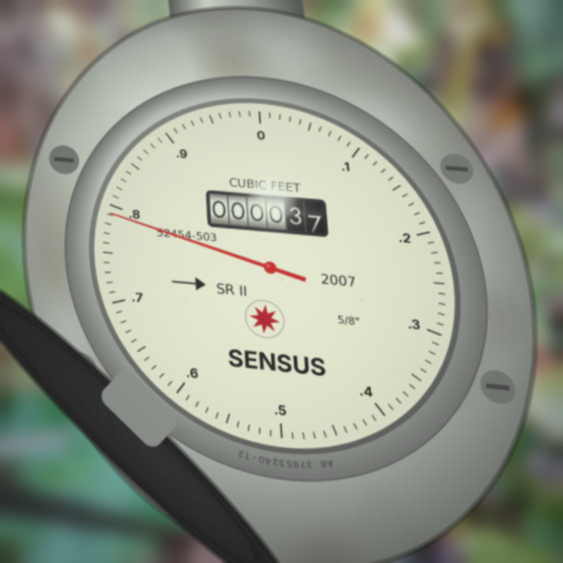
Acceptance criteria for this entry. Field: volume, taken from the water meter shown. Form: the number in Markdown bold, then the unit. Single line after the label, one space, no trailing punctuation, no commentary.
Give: **36.79** ft³
